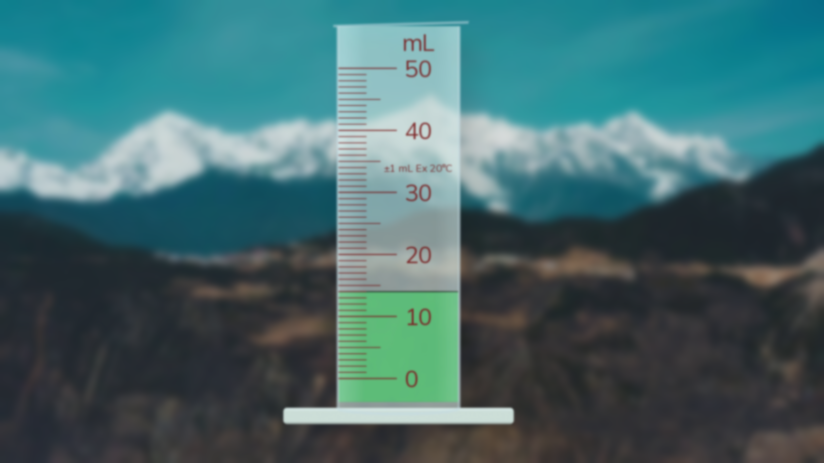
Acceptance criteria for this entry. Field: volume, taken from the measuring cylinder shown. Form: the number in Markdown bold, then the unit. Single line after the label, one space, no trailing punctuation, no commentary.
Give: **14** mL
